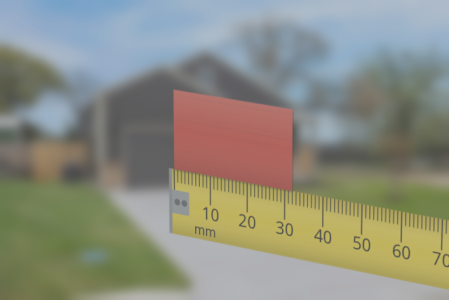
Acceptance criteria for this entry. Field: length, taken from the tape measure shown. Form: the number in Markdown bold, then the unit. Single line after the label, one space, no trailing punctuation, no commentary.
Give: **32** mm
